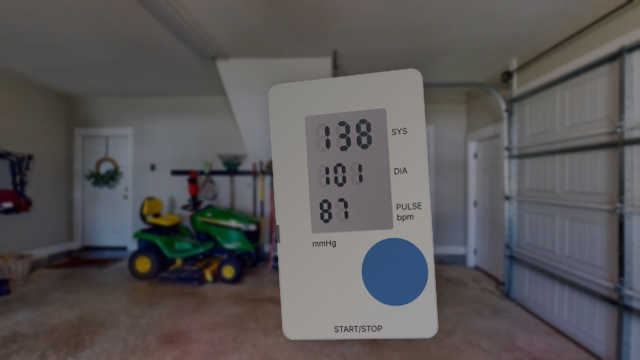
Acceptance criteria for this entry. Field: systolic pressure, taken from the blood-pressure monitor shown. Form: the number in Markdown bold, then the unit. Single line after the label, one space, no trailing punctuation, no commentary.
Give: **138** mmHg
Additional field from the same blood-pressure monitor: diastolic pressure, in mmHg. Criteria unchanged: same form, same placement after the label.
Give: **101** mmHg
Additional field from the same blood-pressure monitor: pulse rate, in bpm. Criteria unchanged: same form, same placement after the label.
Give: **87** bpm
